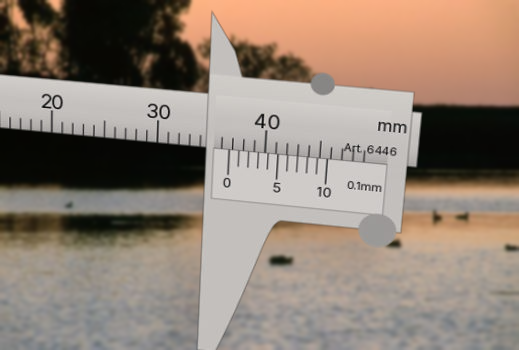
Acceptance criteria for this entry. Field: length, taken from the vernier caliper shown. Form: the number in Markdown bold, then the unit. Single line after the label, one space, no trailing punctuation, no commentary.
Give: **36.7** mm
